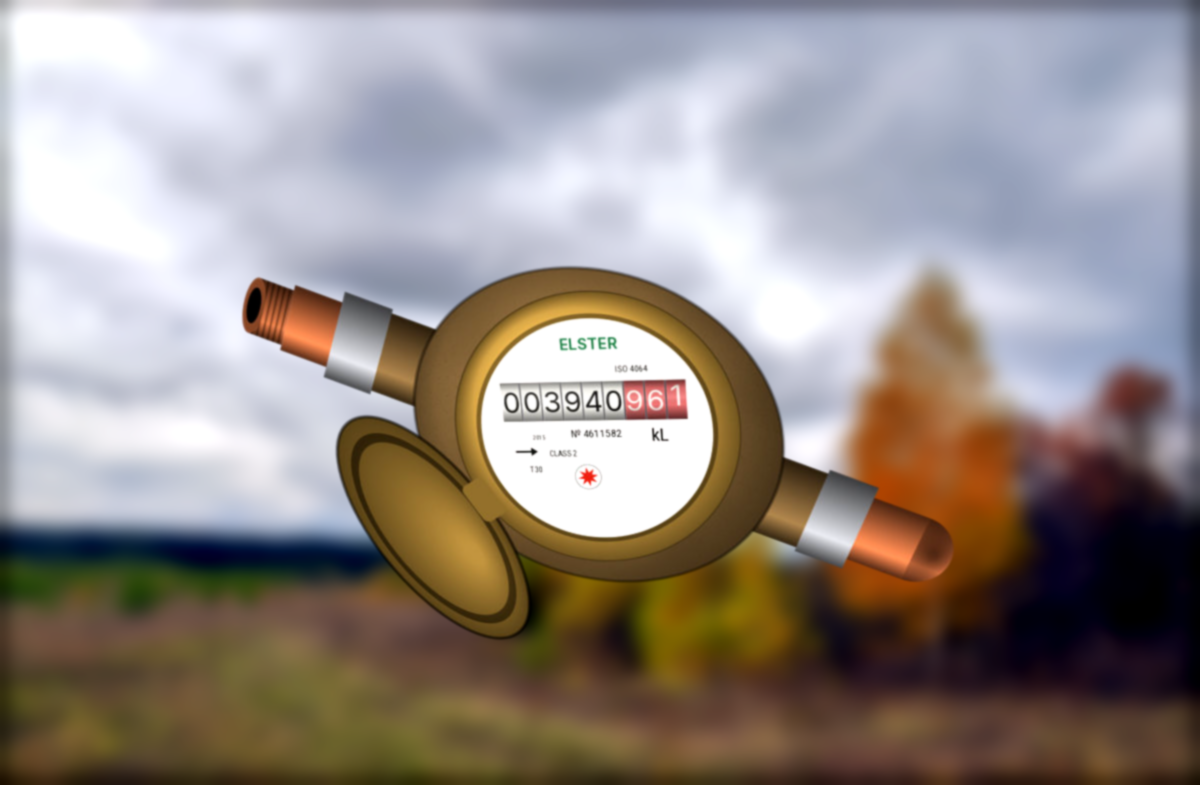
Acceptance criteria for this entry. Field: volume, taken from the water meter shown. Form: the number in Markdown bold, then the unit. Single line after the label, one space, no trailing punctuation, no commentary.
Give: **3940.961** kL
